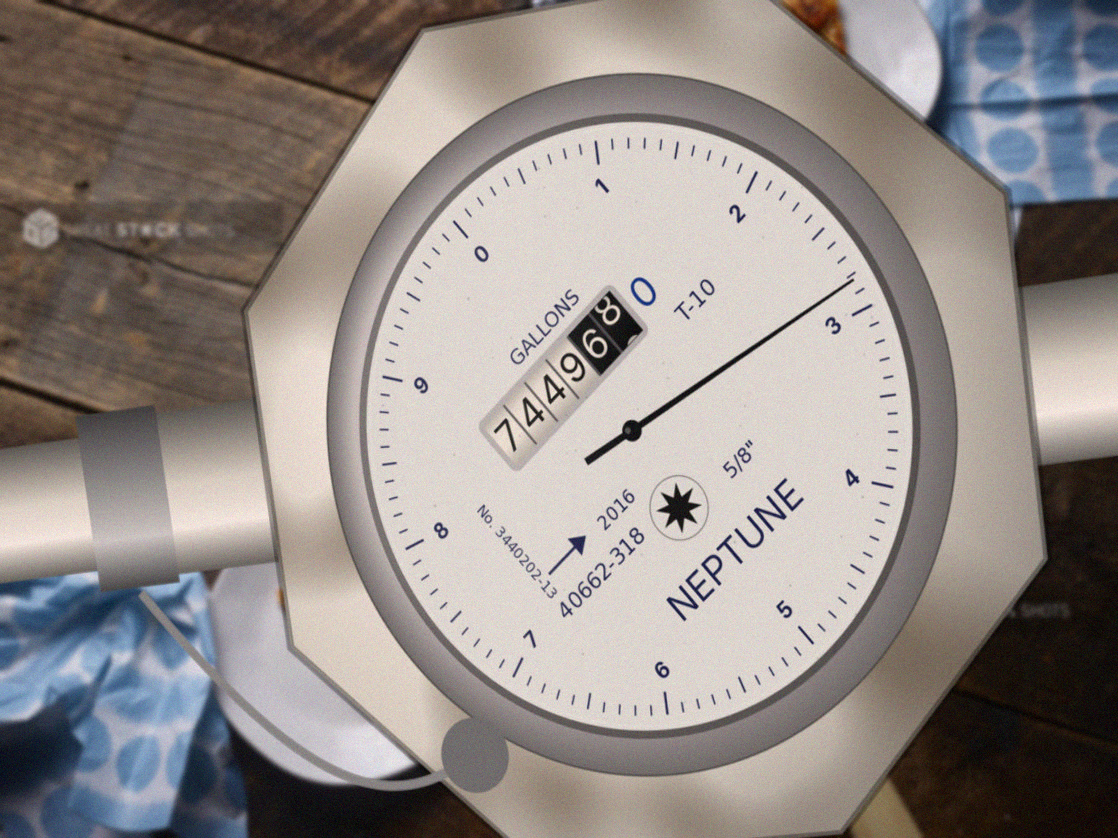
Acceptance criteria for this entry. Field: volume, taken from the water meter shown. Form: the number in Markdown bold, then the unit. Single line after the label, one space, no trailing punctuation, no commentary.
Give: **7449682.8** gal
